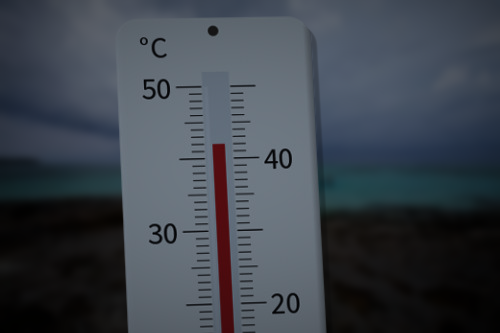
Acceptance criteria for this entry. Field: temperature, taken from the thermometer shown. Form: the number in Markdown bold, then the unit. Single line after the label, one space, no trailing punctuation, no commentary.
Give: **42** °C
